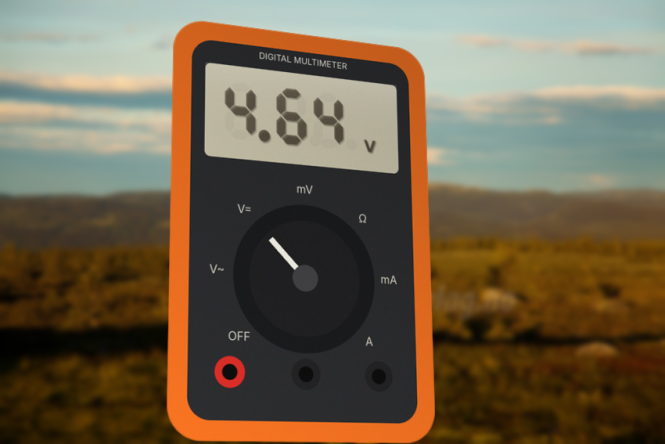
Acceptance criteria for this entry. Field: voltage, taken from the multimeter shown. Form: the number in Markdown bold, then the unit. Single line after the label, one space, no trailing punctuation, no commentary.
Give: **4.64** V
